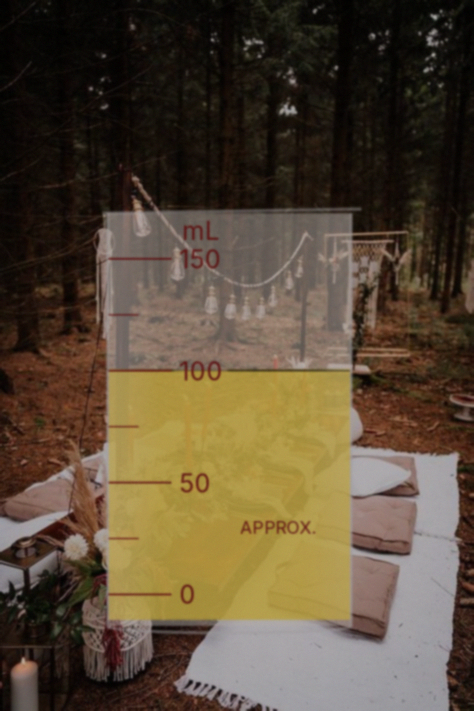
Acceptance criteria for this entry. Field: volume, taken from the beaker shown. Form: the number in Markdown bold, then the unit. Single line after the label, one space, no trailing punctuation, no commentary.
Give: **100** mL
